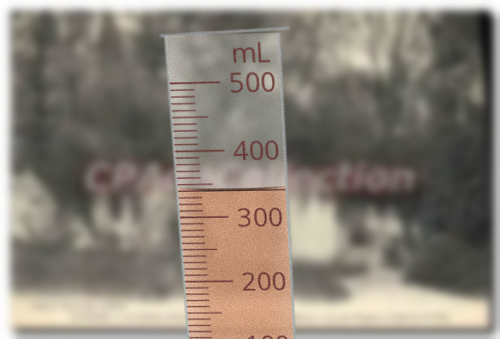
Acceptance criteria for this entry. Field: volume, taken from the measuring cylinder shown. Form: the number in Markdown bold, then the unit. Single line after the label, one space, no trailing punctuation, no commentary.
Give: **340** mL
